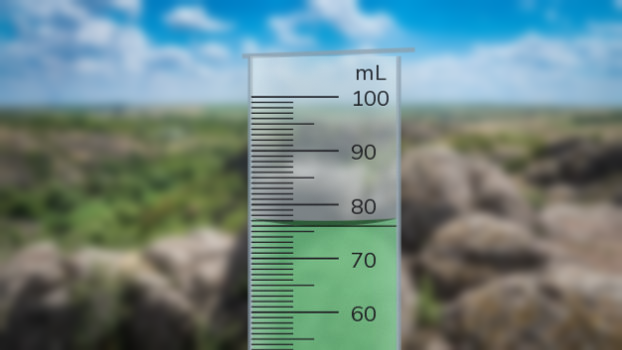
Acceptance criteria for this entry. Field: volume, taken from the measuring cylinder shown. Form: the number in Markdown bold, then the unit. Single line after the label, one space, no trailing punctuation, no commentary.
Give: **76** mL
